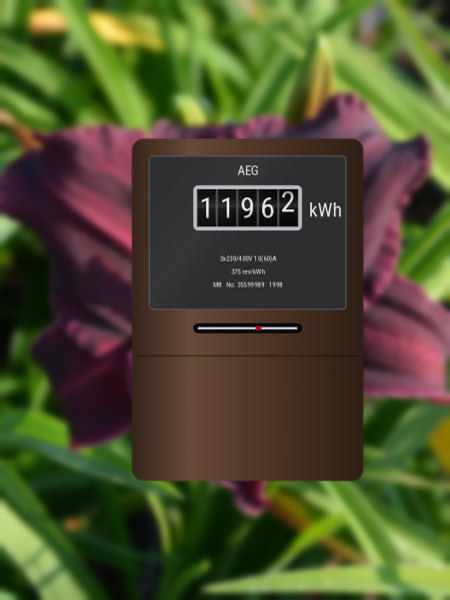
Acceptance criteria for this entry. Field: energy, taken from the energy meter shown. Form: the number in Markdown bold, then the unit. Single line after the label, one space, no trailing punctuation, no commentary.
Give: **11962** kWh
